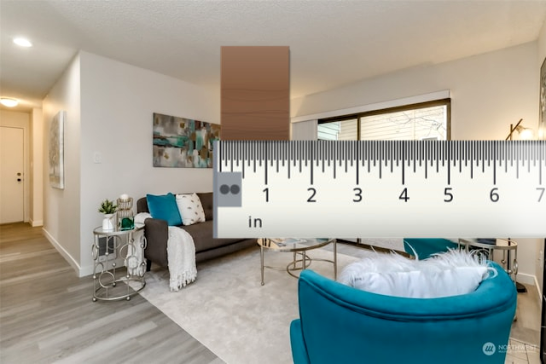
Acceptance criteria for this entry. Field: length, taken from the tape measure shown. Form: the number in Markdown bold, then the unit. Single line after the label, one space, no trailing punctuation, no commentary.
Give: **1.5** in
